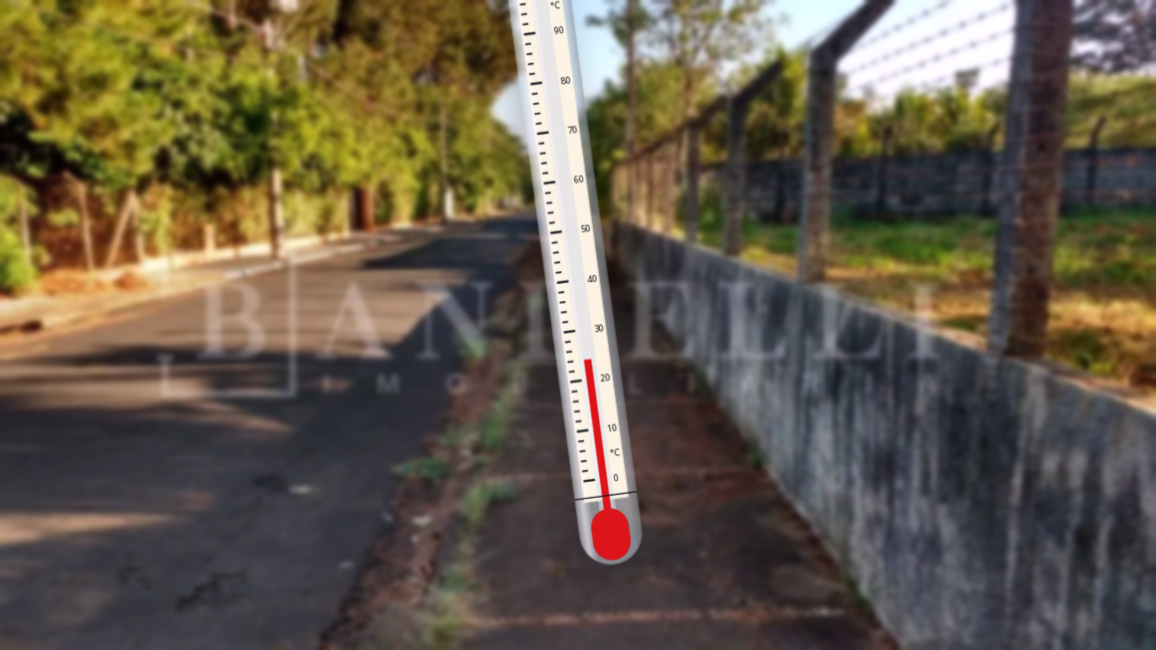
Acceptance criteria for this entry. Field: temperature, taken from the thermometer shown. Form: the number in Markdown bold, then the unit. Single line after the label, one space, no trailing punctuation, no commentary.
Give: **24** °C
